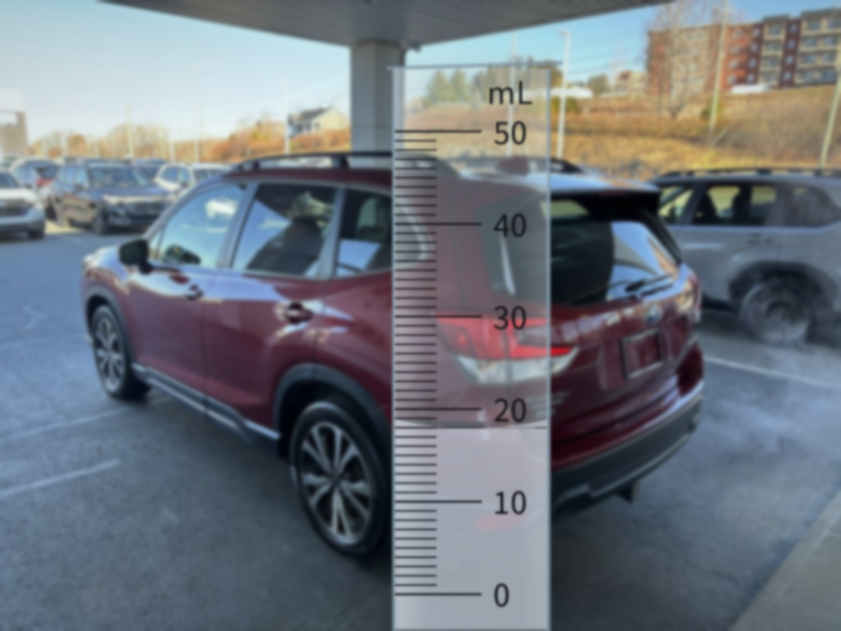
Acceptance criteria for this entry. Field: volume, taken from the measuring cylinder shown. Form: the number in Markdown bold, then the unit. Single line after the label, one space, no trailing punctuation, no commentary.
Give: **18** mL
